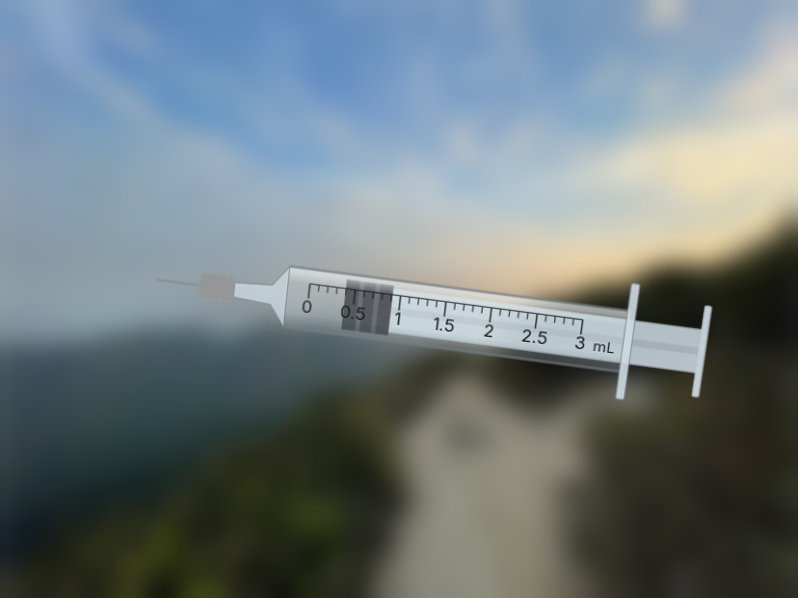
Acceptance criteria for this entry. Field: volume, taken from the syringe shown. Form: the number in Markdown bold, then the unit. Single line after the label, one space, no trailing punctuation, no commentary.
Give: **0.4** mL
